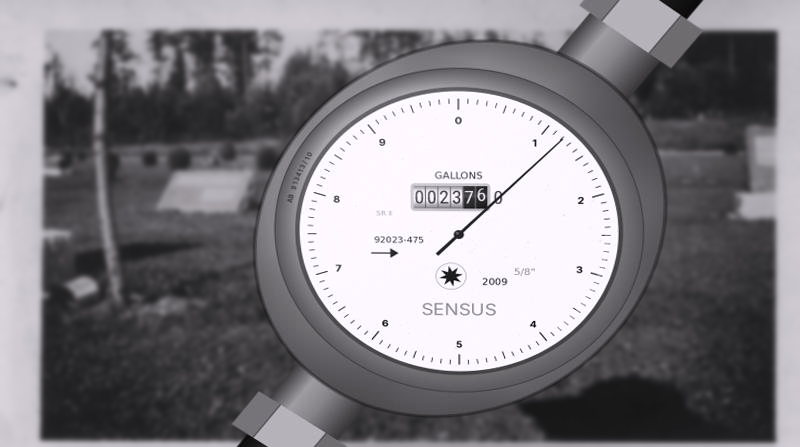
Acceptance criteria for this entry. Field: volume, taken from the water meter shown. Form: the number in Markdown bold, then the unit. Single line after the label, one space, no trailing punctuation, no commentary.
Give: **23761.2** gal
